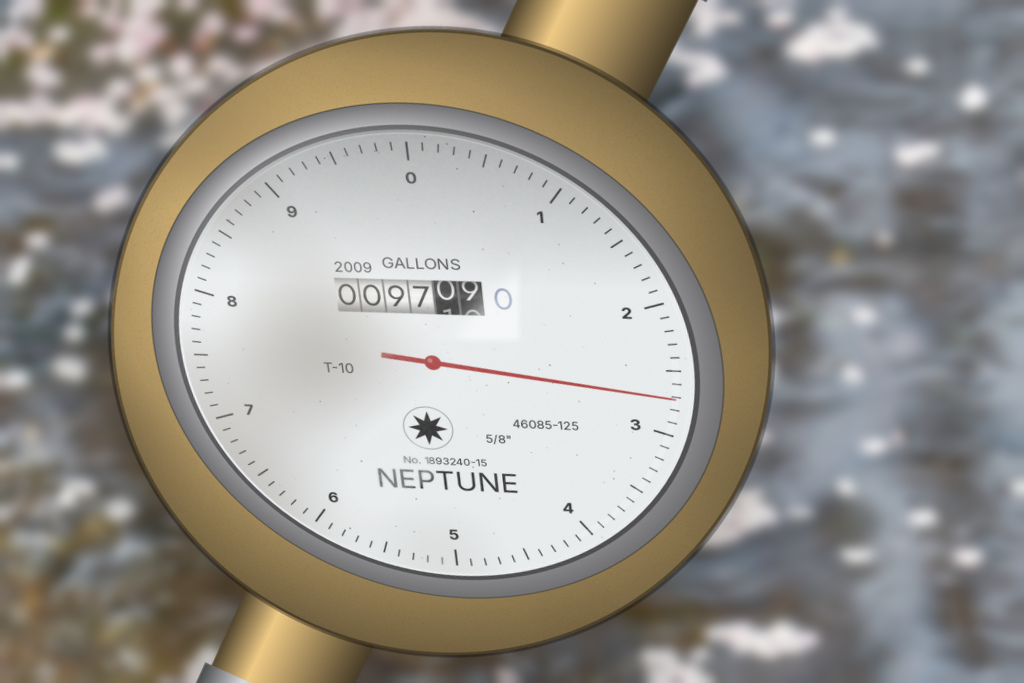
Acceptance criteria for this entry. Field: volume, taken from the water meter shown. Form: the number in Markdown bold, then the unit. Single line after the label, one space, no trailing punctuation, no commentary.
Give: **97092.7** gal
